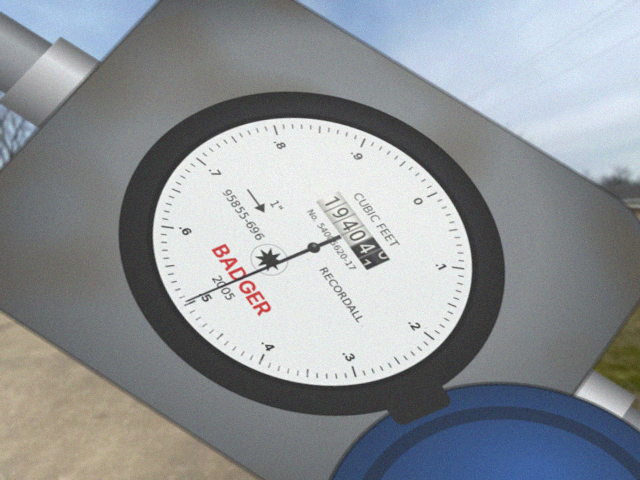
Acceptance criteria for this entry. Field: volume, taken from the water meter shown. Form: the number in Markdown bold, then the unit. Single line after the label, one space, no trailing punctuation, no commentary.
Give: **194040.50** ft³
